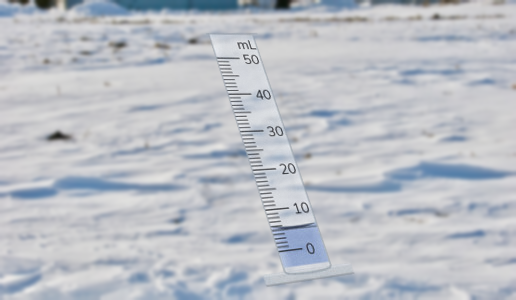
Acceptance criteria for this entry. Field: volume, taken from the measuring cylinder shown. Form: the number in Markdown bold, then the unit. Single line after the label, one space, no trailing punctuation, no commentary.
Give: **5** mL
